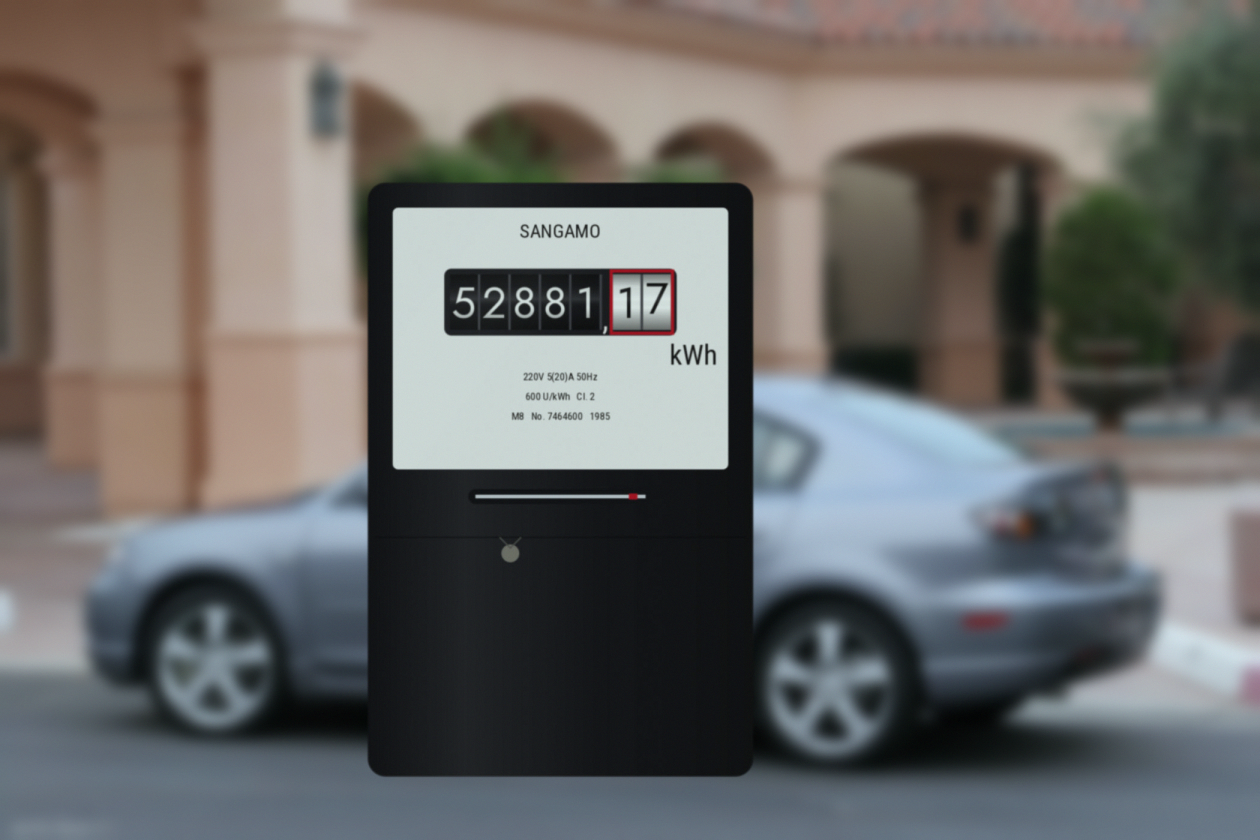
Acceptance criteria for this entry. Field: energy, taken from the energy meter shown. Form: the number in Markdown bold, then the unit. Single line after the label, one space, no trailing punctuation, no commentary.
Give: **52881.17** kWh
